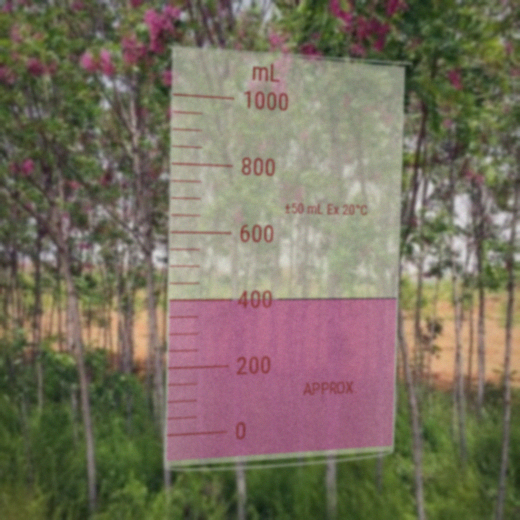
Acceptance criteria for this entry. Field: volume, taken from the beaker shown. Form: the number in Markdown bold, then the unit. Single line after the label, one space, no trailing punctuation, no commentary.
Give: **400** mL
